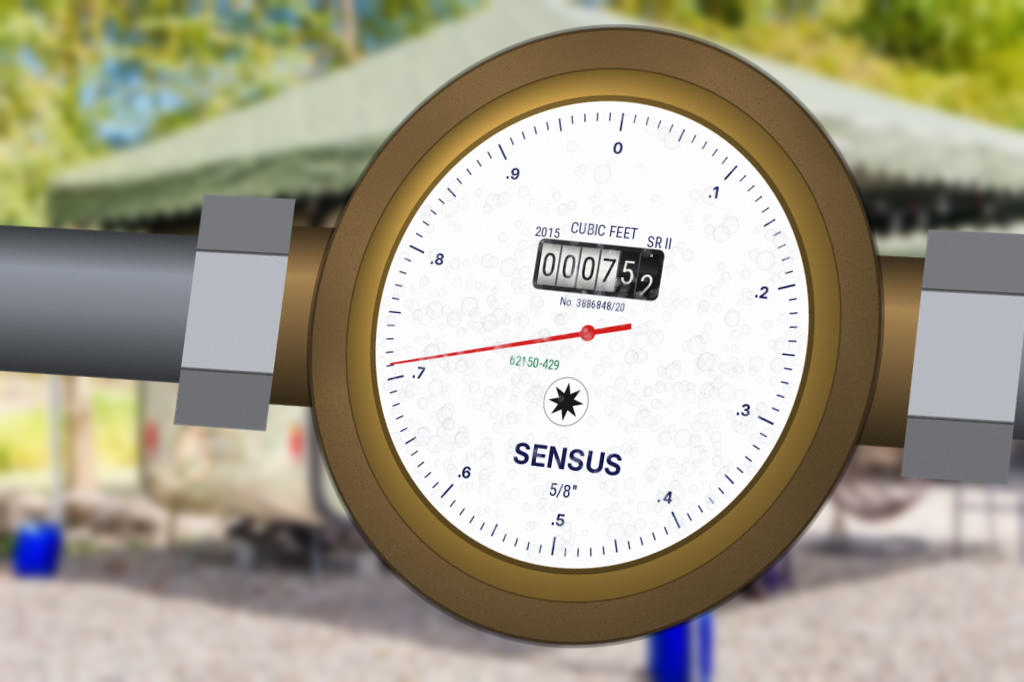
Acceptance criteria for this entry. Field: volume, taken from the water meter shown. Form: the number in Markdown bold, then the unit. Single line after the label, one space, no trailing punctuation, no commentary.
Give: **751.71** ft³
